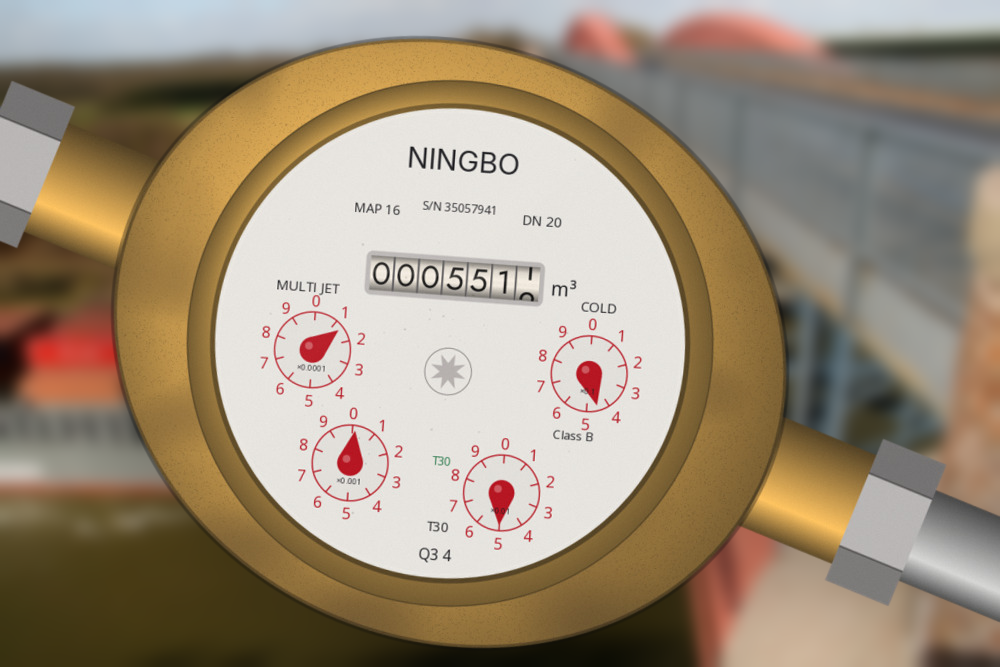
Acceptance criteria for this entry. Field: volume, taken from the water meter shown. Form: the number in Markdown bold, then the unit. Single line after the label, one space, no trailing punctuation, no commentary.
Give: **5511.4501** m³
